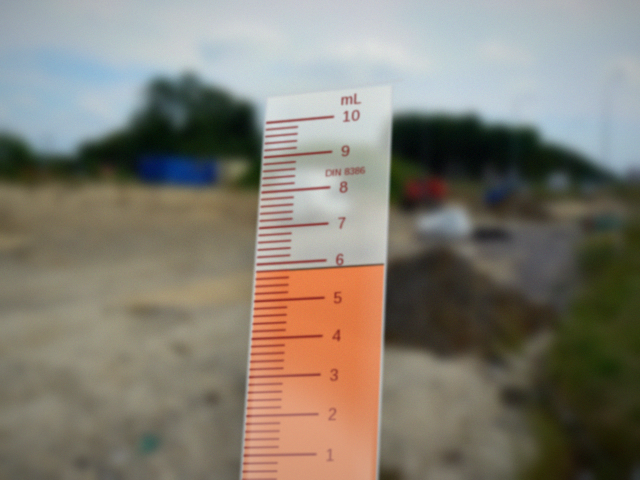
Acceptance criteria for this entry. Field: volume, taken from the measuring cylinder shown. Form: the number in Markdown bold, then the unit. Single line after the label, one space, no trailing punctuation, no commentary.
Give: **5.8** mL
